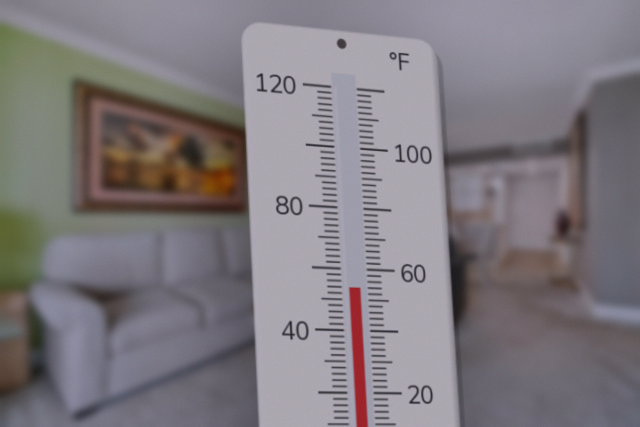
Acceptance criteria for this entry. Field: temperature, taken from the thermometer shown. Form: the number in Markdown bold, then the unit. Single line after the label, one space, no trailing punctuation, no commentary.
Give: **54** °F
